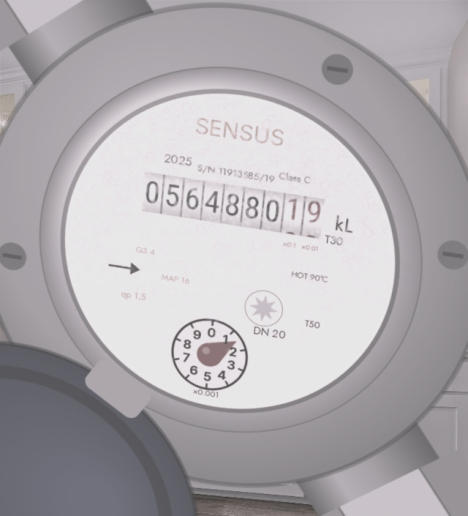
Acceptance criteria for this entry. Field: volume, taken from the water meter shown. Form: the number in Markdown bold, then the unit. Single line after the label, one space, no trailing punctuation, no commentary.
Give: **564880.191** kL
